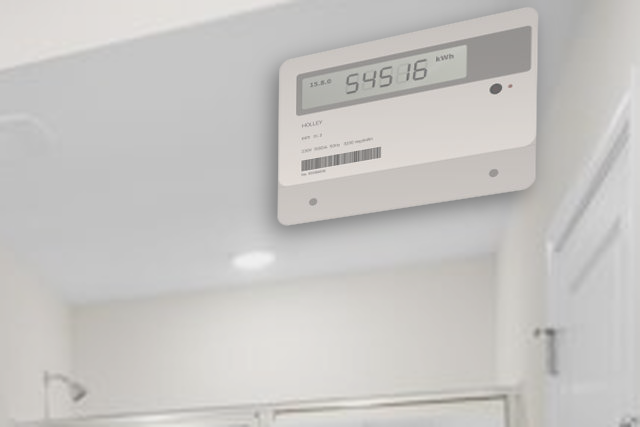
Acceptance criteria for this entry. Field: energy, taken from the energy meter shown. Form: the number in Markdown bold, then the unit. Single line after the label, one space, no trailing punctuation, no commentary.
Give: **54516** kWh
